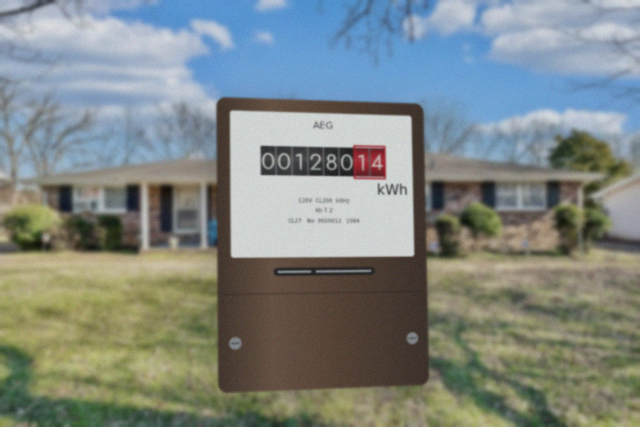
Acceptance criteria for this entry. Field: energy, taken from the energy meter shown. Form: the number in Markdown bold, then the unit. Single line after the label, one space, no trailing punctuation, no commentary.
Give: **1280.14** kWh
